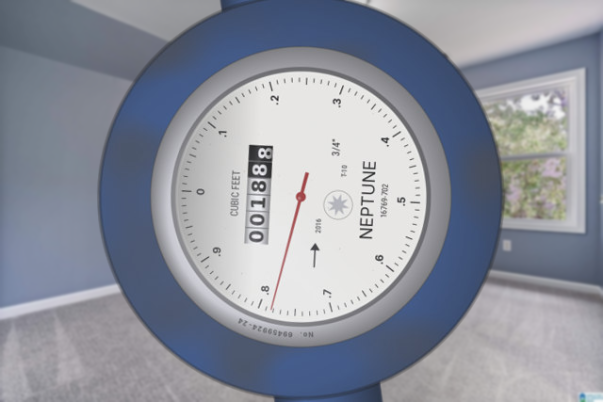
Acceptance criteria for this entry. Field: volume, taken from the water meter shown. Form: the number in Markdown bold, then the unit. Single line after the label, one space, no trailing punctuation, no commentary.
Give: **1887.78** ft³
